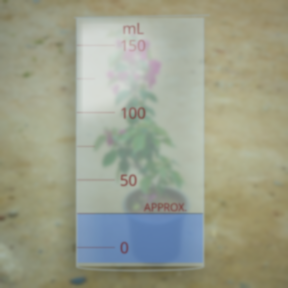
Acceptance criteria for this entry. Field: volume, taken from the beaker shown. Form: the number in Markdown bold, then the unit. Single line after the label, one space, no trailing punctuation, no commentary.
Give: **25** mL
